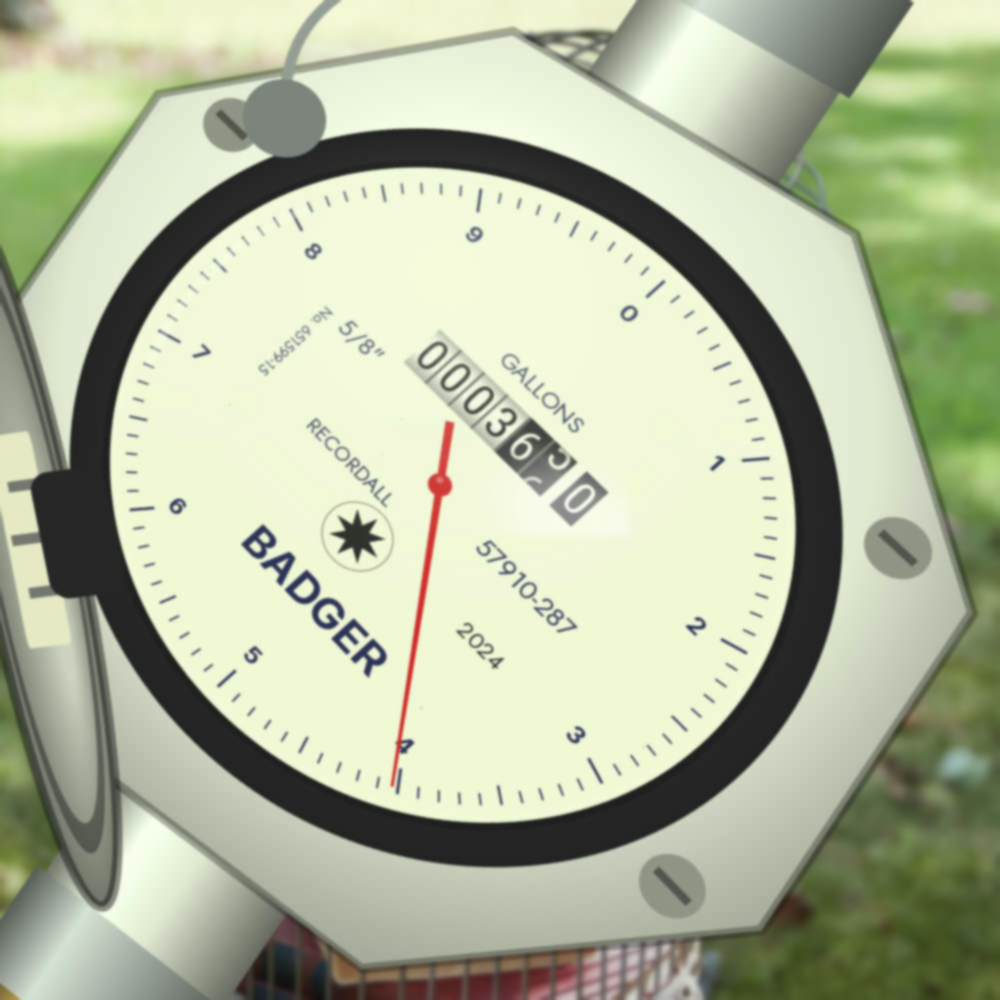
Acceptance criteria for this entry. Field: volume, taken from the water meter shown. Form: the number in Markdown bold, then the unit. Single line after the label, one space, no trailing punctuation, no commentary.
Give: **3654.0** gal
